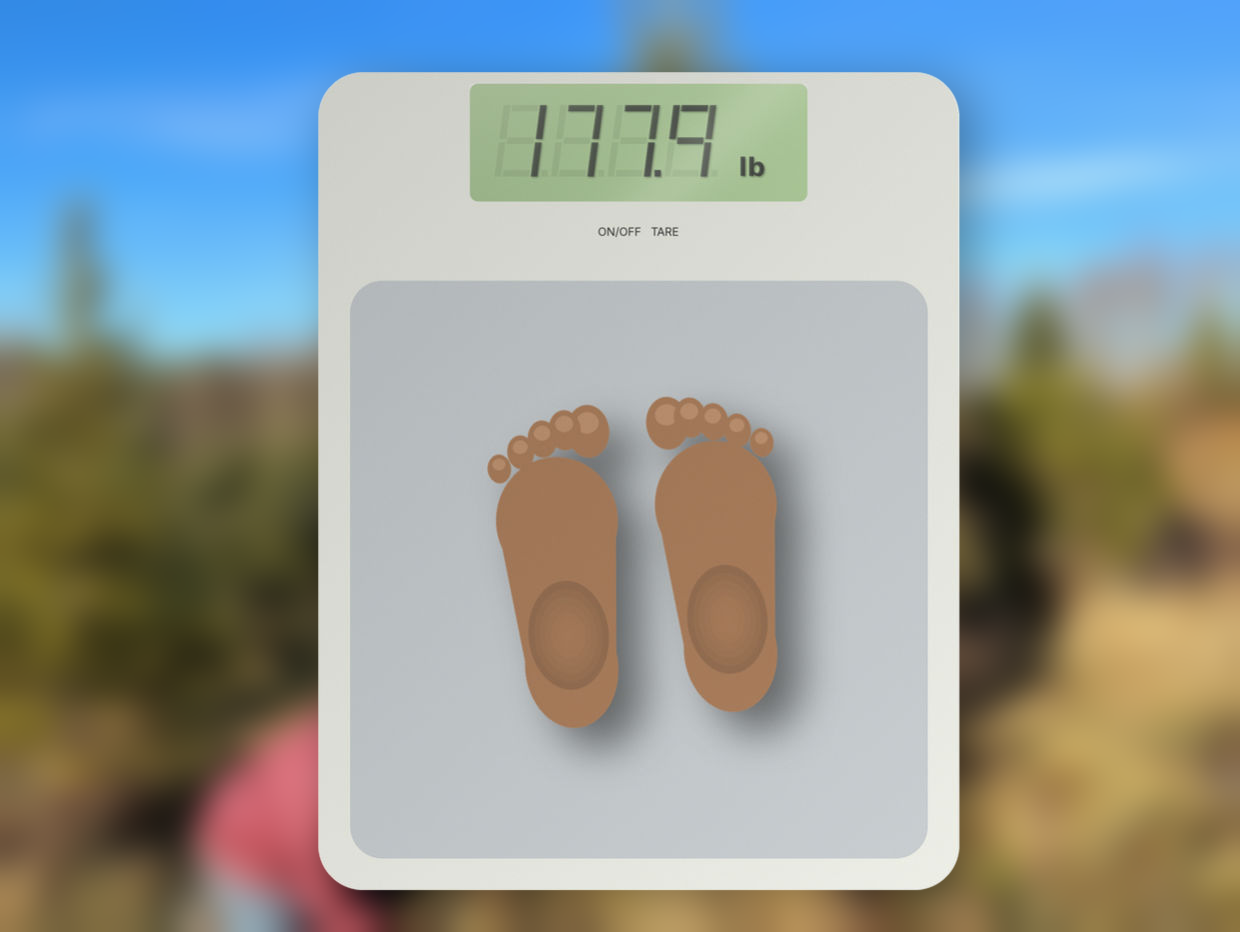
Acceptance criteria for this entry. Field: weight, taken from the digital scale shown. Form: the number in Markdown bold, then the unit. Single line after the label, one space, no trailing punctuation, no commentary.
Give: **177.9** lb
